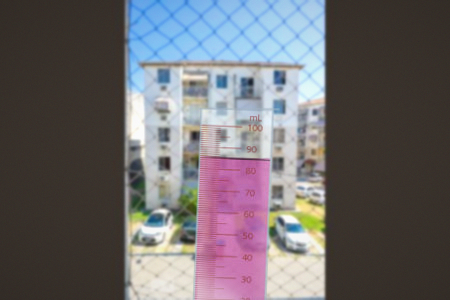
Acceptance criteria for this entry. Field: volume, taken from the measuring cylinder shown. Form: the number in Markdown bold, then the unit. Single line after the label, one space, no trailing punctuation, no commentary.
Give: **85** mL
